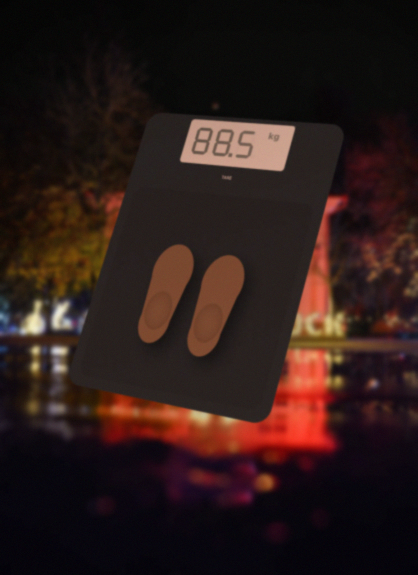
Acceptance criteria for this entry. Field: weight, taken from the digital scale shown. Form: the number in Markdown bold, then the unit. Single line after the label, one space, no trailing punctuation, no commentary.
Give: **88.5** kg
